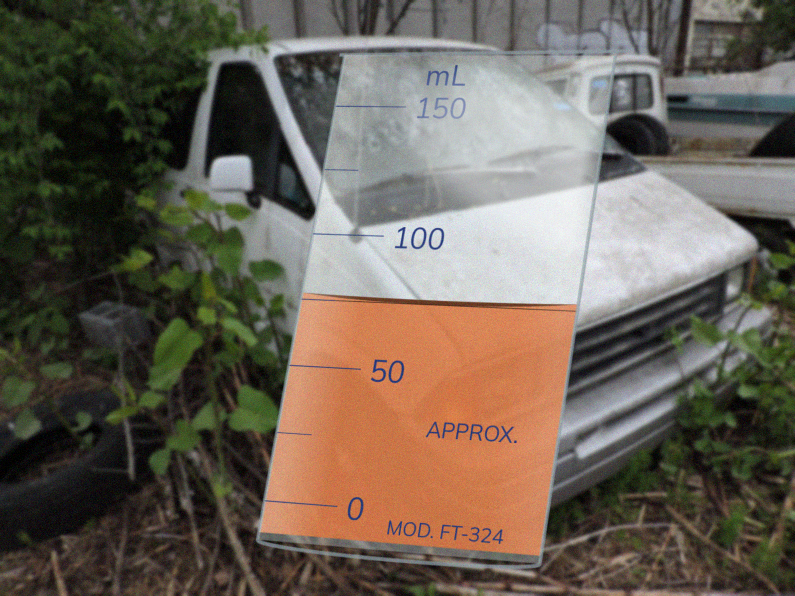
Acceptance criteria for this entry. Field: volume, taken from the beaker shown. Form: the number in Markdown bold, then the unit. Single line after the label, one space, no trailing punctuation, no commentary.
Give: **75** mL
